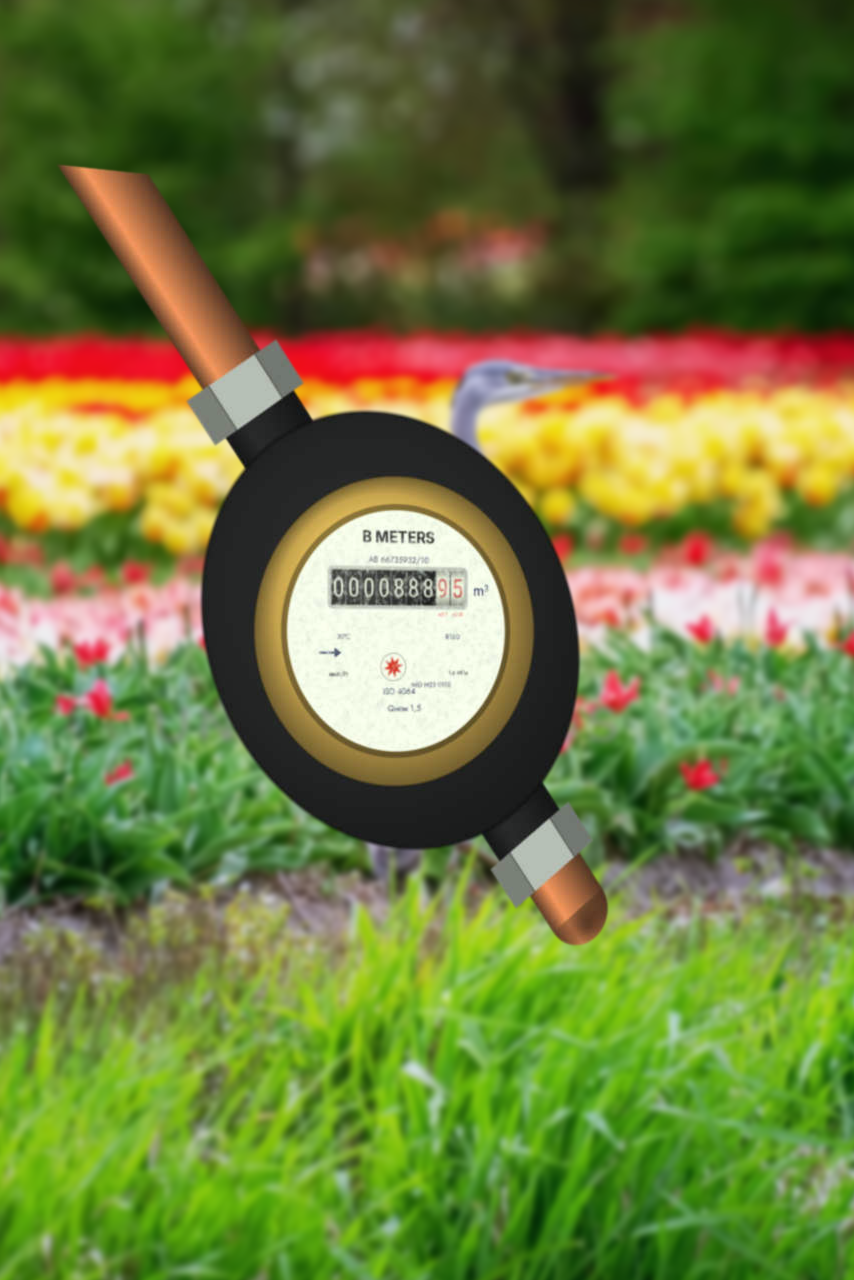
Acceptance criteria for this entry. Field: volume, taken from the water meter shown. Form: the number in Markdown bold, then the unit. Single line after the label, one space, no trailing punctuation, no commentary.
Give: **888.95** m³
